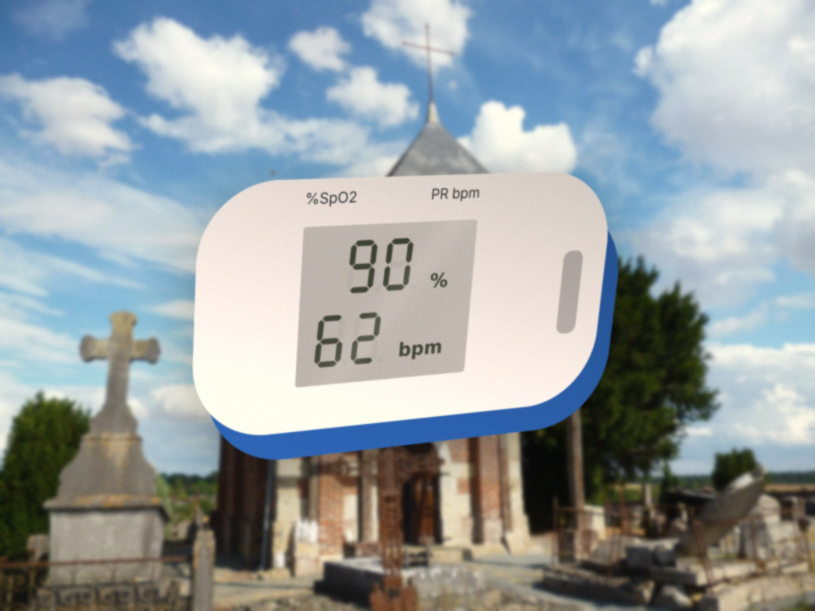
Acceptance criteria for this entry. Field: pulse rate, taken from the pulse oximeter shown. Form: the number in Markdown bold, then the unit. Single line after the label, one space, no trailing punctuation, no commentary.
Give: **62** bpm
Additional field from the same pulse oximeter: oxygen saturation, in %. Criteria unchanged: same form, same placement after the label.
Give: **90** %
